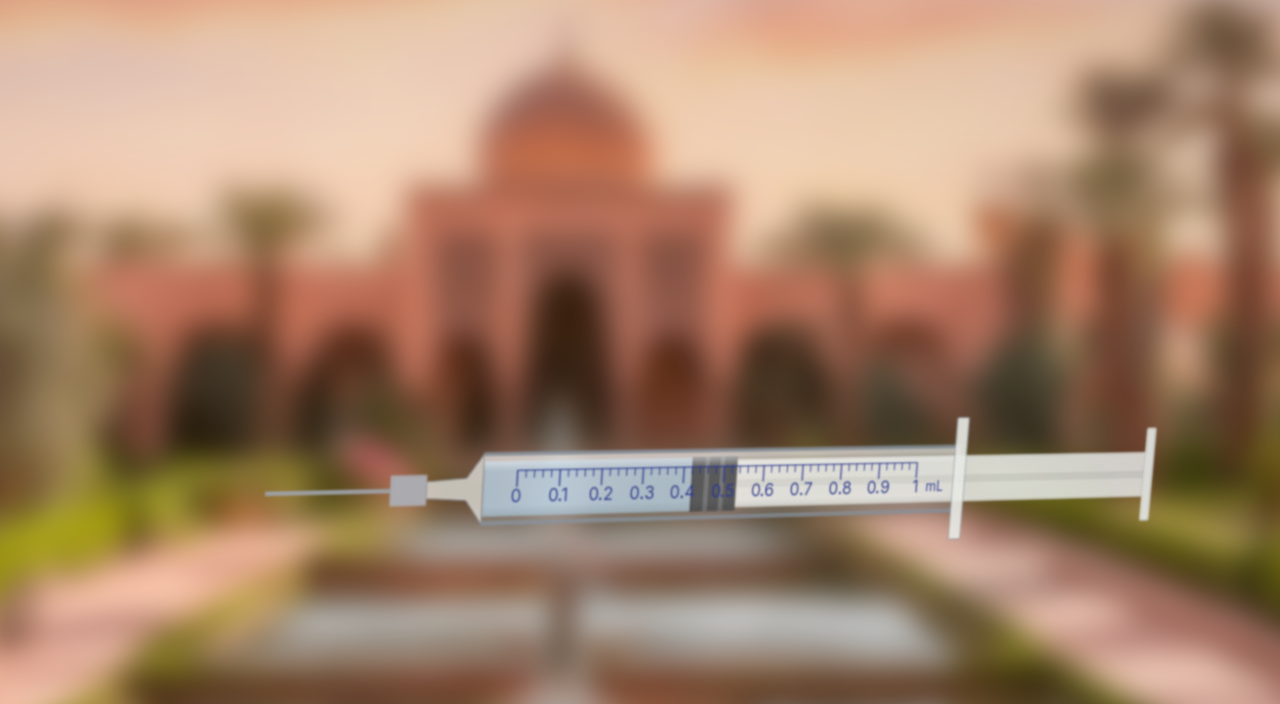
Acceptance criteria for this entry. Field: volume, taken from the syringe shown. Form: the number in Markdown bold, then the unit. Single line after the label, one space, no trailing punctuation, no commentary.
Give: **0.42** mL
